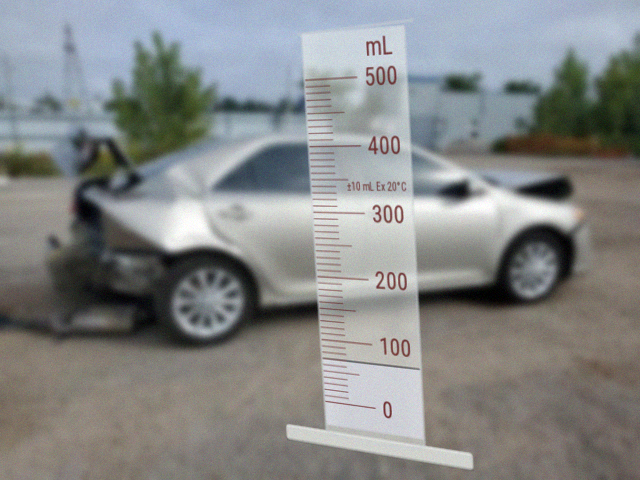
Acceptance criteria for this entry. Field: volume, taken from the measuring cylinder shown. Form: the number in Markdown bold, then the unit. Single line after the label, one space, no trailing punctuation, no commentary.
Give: **70** mL
